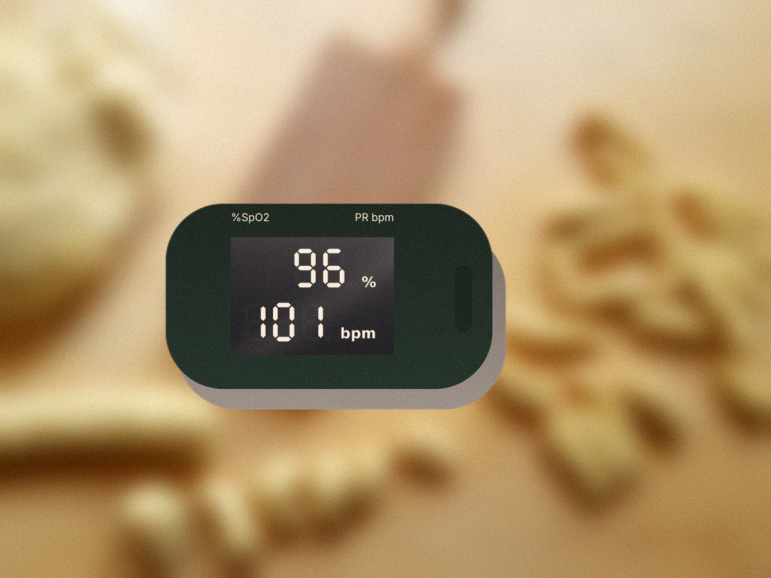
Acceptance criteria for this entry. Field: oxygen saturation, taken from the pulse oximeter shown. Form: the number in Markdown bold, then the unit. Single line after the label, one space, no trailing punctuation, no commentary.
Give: **96** %
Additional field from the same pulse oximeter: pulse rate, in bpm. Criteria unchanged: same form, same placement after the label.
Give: **101** bpm
